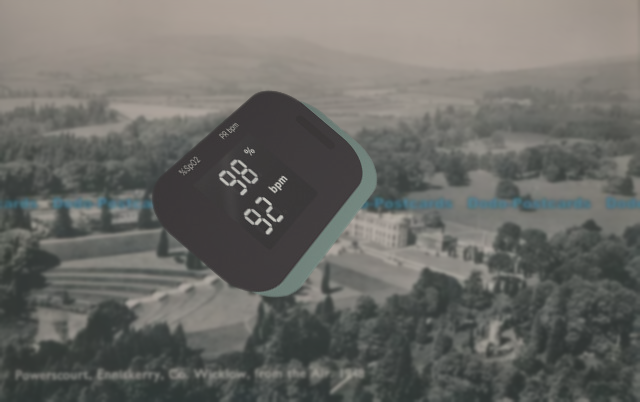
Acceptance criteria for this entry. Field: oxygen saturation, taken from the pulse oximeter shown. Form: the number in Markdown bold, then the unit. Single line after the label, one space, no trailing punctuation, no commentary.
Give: **98** %
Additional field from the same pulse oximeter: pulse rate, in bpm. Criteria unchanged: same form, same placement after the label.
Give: **92** bpm
